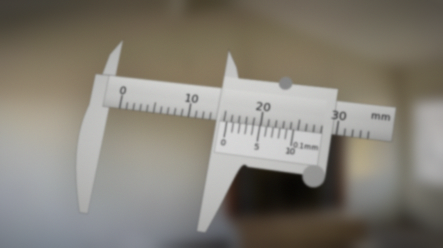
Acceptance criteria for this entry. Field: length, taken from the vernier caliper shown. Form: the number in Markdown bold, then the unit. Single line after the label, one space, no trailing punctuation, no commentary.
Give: **15.4** mm
